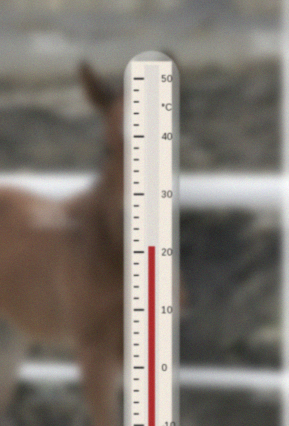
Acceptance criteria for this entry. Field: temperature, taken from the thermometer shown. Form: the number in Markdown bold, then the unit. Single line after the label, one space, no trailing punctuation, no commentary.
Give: **21** °C
